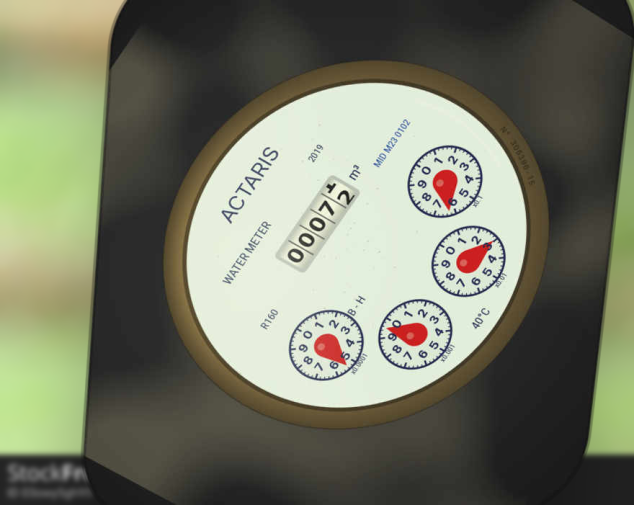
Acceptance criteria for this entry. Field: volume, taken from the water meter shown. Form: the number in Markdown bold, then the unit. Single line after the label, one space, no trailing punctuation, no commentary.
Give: **71.6295** m³
